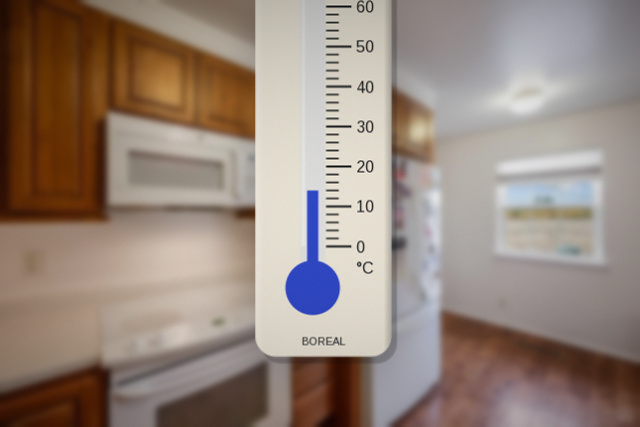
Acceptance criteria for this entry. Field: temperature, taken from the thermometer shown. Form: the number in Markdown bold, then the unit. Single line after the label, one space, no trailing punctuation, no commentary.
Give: **14** °C
